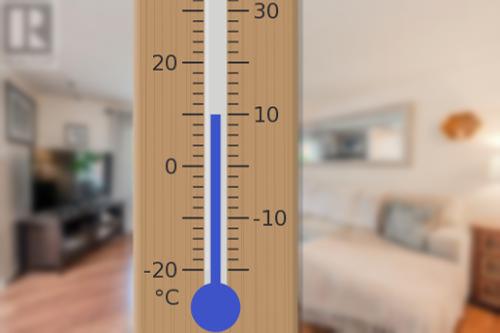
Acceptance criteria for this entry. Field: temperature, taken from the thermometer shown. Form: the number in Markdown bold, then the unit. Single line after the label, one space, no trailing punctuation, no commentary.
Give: **10** °C
